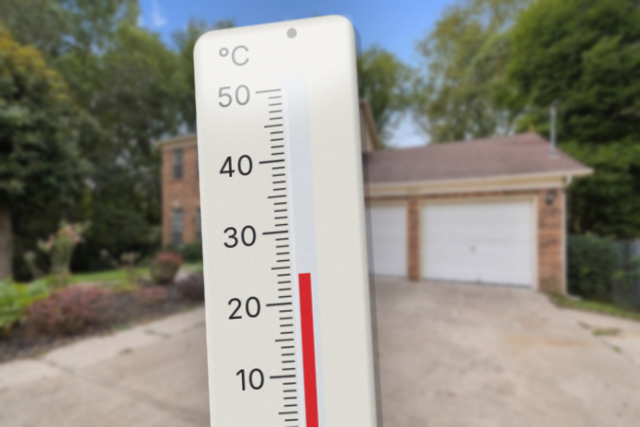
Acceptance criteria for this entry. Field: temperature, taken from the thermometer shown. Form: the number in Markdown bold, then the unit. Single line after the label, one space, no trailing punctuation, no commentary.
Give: **24** °C
